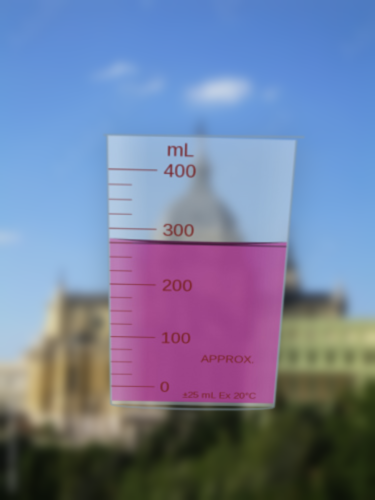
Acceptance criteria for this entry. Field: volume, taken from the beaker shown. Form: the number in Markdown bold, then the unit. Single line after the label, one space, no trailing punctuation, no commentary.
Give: **275** mL
